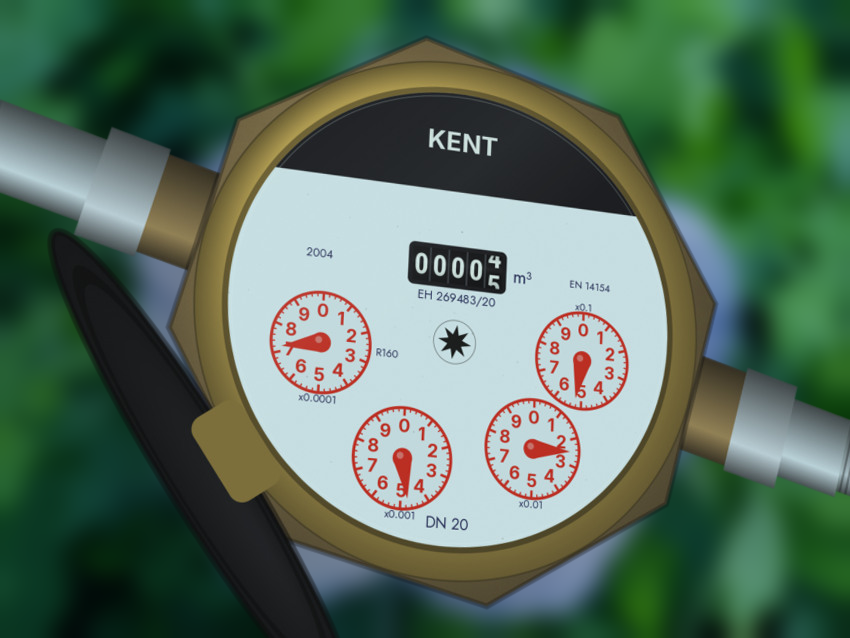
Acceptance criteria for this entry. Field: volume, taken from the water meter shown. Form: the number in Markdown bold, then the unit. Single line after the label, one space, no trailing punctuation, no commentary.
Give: **4.5247** m³
